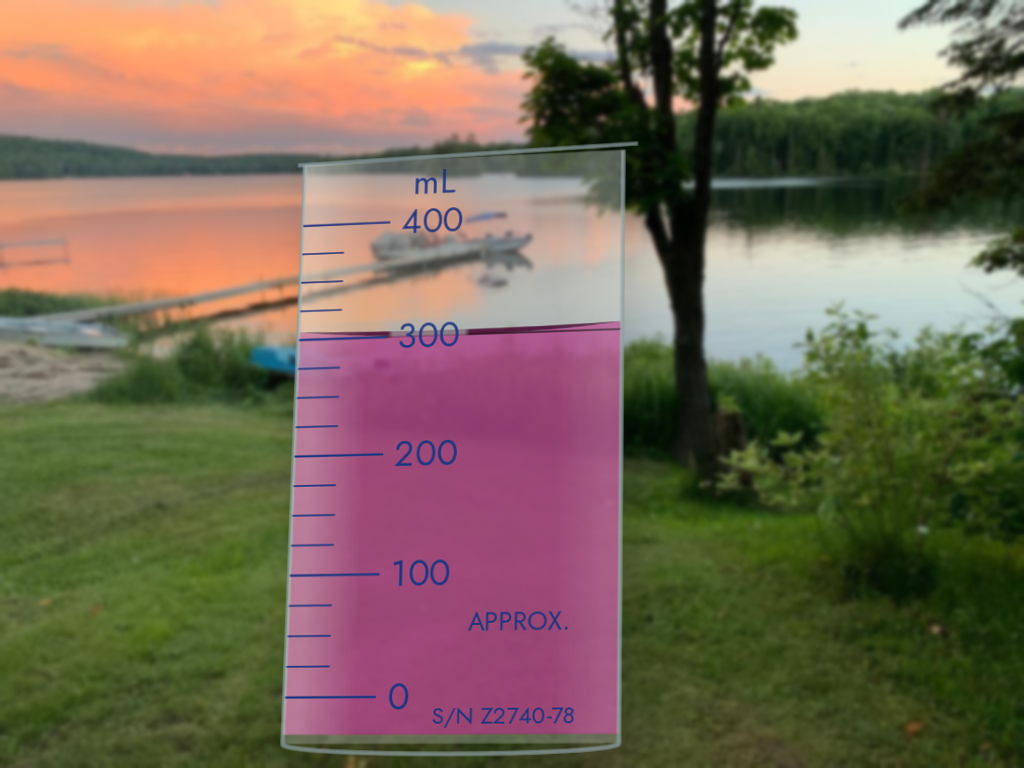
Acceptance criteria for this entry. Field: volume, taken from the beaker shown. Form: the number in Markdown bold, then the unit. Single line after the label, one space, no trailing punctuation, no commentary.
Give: **300** mL
